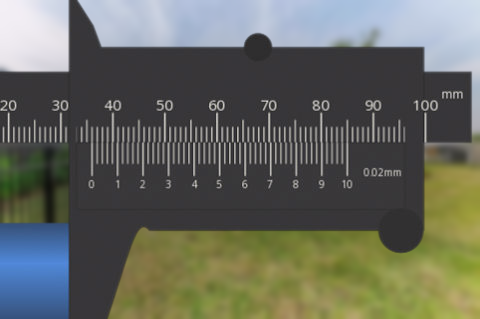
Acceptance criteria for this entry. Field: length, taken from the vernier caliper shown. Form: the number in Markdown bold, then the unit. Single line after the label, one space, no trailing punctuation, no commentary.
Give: **36.0** mm
